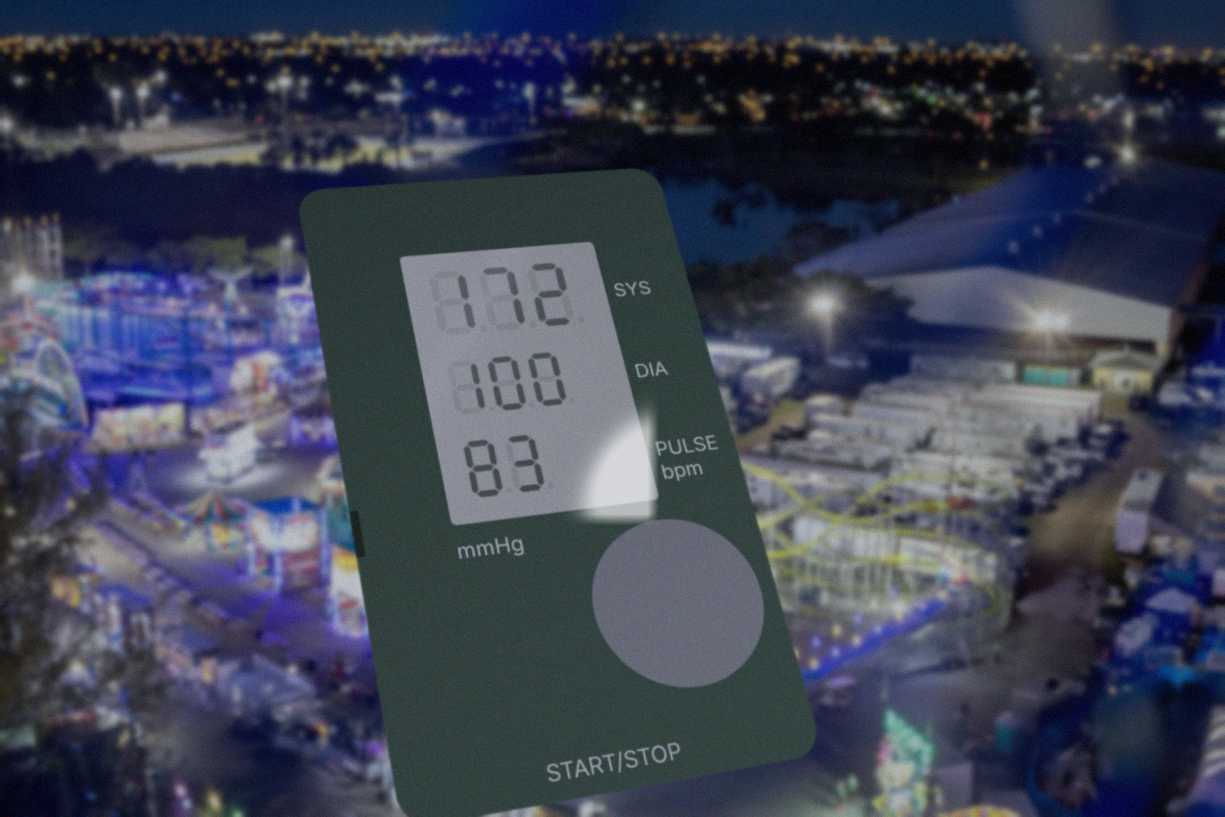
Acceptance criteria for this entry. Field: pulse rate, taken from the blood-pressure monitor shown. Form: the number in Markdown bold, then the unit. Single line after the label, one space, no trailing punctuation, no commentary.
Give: **83** bpm
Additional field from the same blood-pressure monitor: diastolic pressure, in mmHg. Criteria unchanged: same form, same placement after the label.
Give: **100** mmHg
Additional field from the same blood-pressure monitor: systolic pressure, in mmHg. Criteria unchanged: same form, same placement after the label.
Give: **172** mmHg
